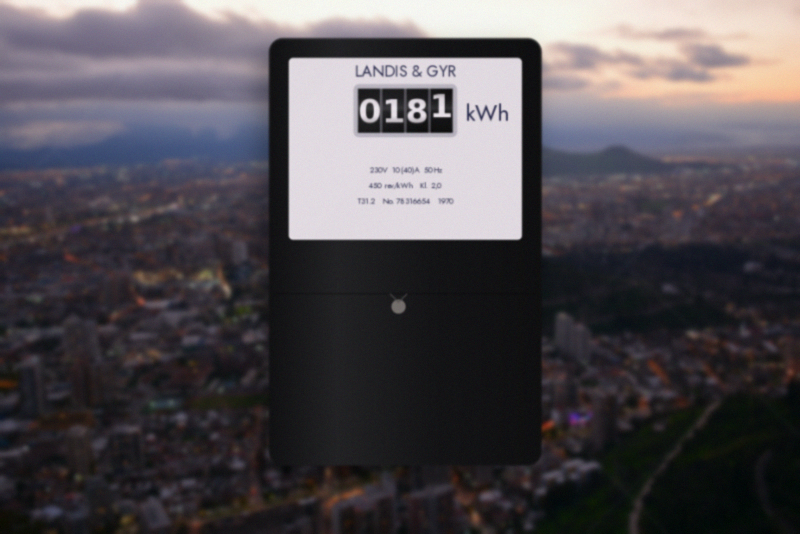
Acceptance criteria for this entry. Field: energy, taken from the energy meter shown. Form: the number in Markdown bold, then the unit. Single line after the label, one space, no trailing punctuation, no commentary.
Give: **181** kWh
